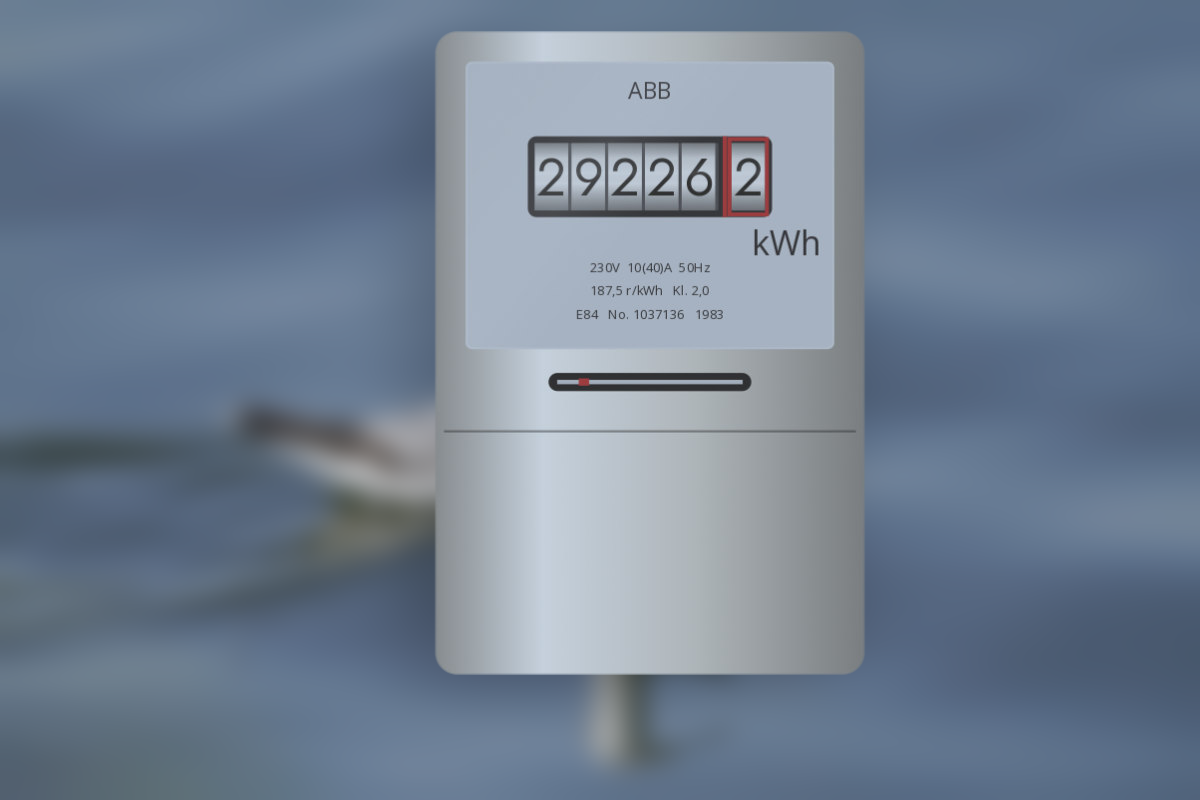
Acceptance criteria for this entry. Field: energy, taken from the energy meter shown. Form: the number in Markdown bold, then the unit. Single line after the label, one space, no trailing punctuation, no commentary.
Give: **29226.2** kWh
